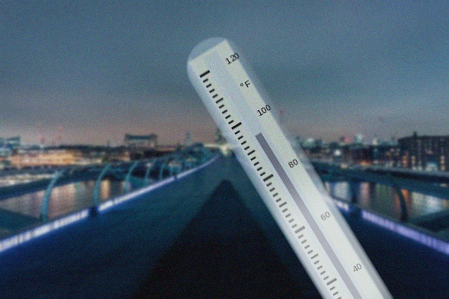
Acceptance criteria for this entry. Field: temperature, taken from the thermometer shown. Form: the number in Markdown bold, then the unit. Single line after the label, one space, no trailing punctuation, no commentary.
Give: **94** °F
